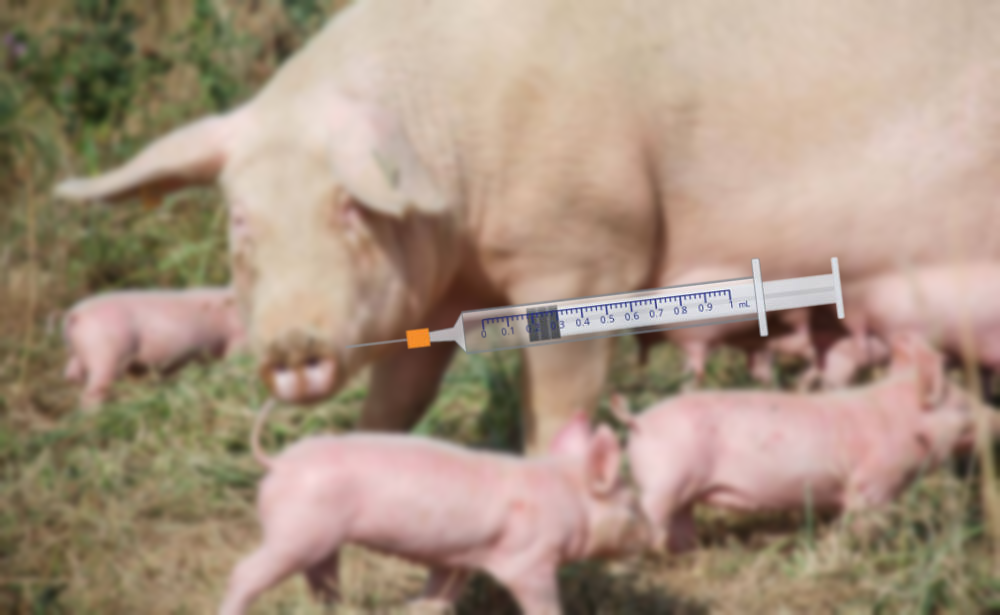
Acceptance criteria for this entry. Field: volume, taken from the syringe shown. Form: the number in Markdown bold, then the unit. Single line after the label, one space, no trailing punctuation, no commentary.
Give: **0.18** mL
